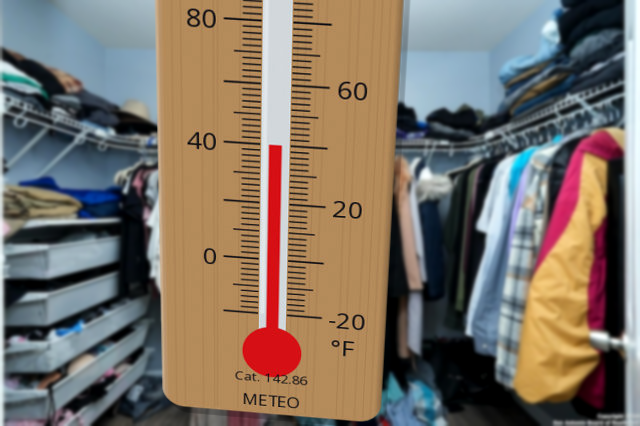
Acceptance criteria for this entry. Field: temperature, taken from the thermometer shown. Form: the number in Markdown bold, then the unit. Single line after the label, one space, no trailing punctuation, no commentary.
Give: **40** °F
